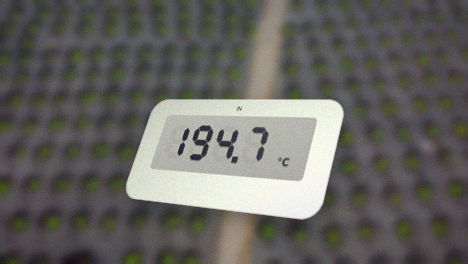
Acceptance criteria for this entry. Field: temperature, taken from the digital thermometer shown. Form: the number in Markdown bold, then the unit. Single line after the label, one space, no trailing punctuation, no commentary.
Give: **194.7** °C
